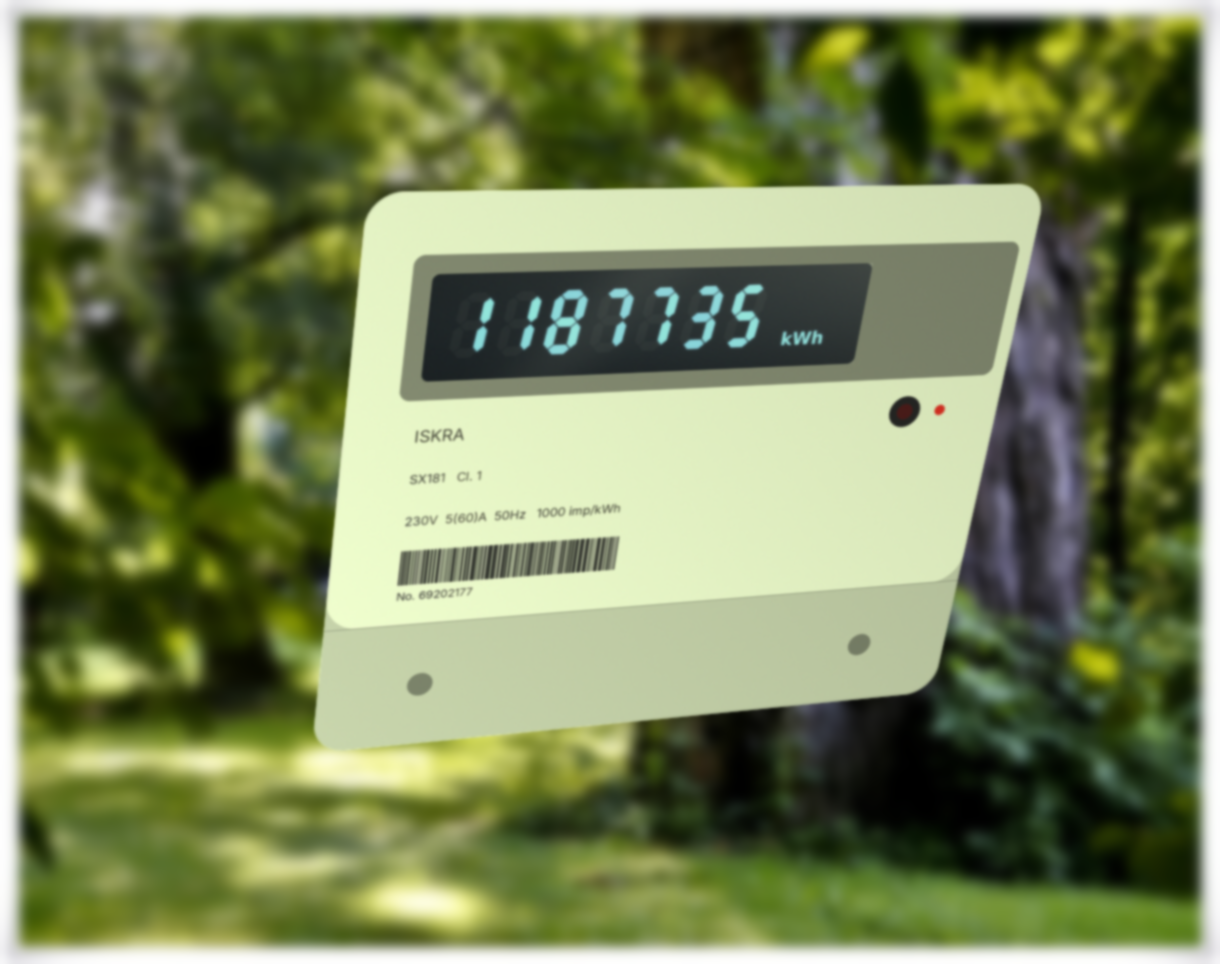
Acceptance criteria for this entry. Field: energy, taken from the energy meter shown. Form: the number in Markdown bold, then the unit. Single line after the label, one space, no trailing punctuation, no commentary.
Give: **1187735** kWh
